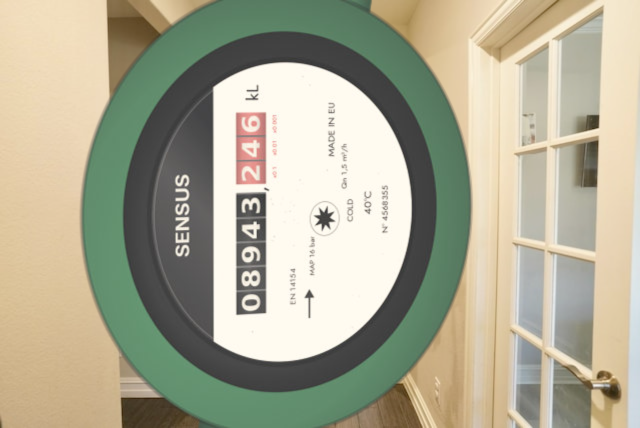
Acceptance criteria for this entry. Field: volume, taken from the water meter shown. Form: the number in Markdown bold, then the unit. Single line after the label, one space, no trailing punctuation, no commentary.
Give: **8943.246** kL
